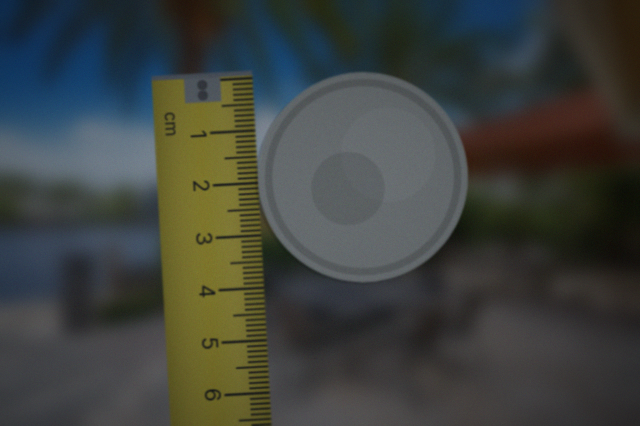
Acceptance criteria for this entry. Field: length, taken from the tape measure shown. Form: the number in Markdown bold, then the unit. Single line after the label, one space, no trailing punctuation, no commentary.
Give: **4** cm
